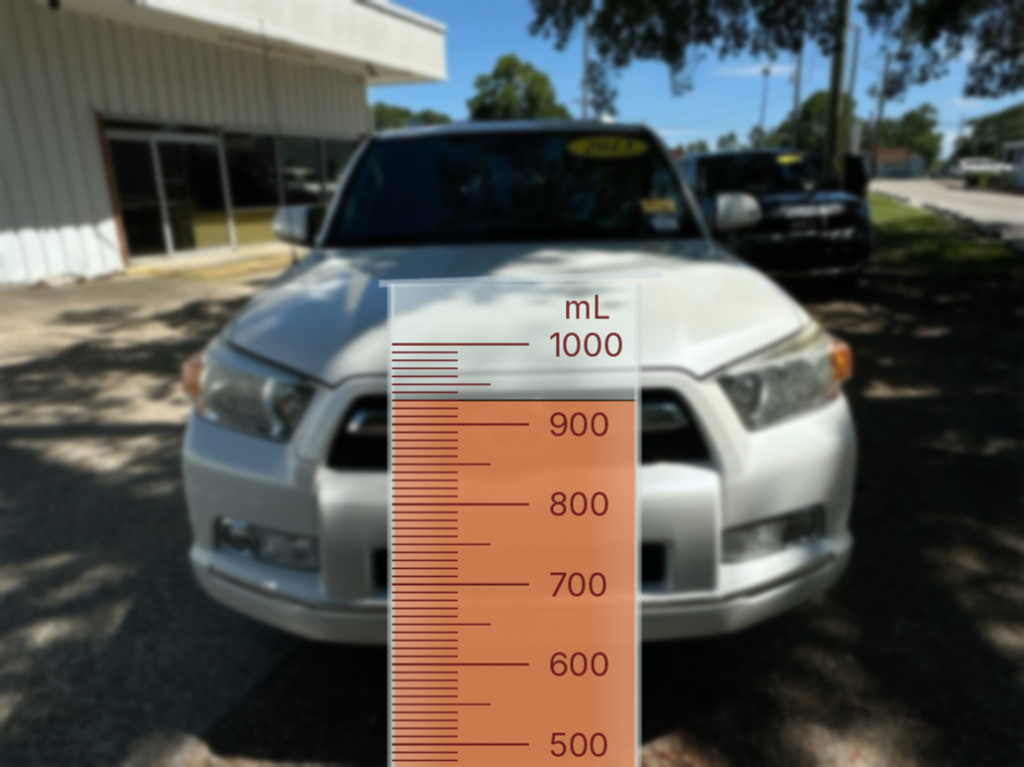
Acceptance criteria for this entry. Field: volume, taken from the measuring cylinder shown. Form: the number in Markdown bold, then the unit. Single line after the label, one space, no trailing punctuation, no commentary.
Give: **930** mL
